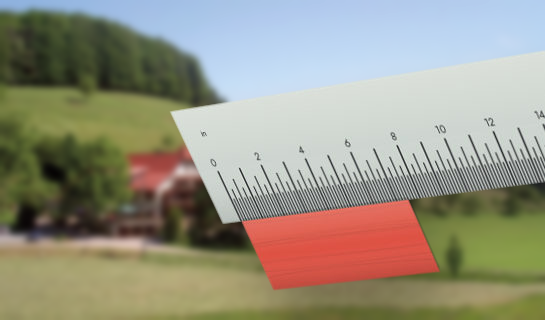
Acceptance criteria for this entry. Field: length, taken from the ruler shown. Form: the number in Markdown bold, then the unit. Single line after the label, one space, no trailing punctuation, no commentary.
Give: **7.5** in
